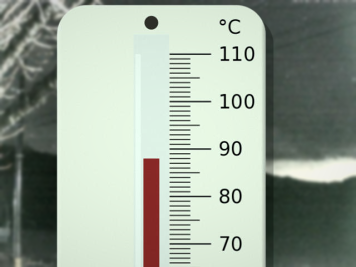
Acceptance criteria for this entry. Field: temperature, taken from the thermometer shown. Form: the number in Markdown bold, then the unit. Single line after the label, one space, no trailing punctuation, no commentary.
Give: **88** °C
